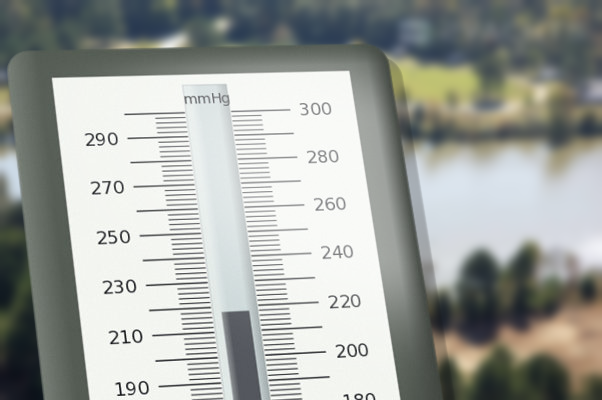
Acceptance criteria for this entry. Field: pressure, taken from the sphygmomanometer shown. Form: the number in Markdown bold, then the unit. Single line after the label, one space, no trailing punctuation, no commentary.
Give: **218** mmHg
